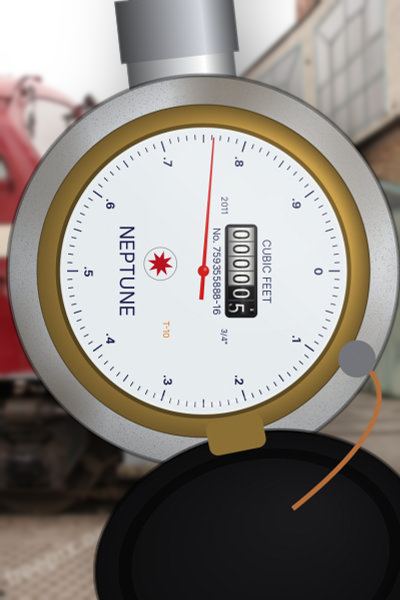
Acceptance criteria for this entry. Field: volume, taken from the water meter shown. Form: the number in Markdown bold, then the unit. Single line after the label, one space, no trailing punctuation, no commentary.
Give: **4.76** ft³
